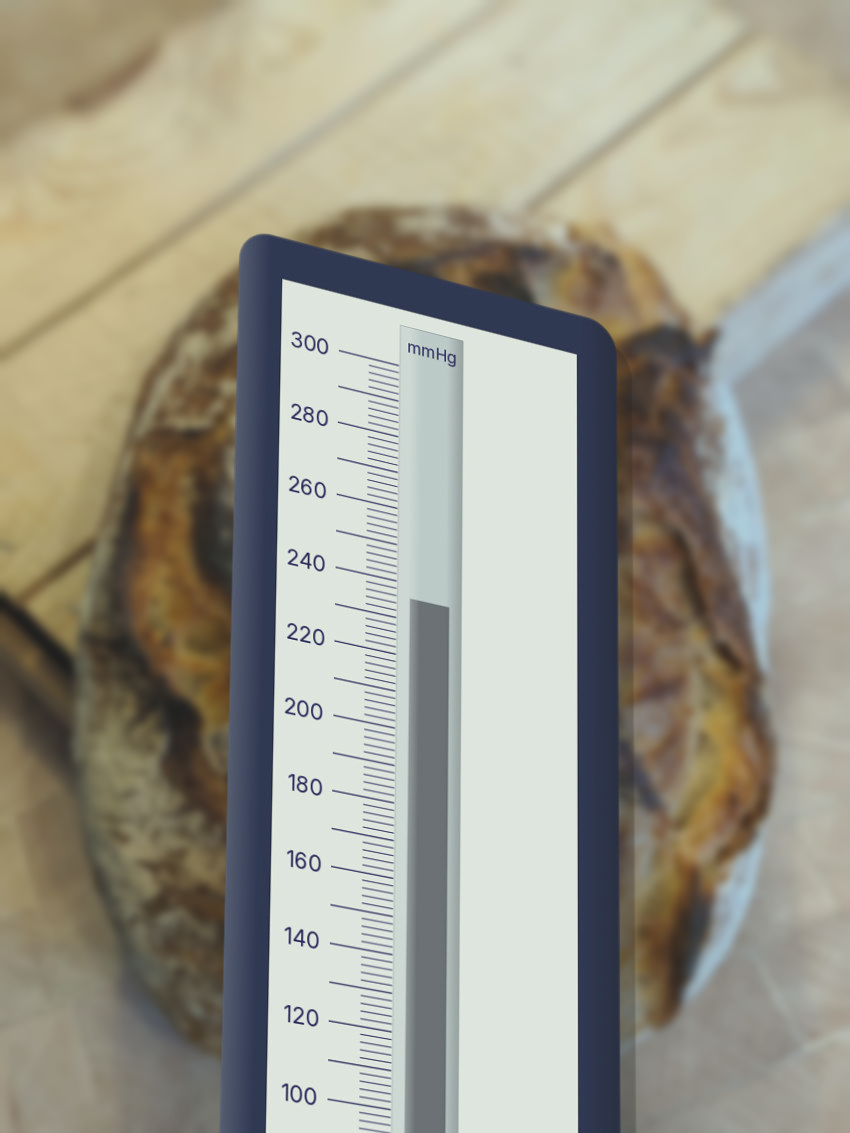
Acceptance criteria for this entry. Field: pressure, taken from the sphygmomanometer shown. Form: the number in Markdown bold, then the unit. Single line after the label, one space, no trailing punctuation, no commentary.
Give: **236** mmHg
